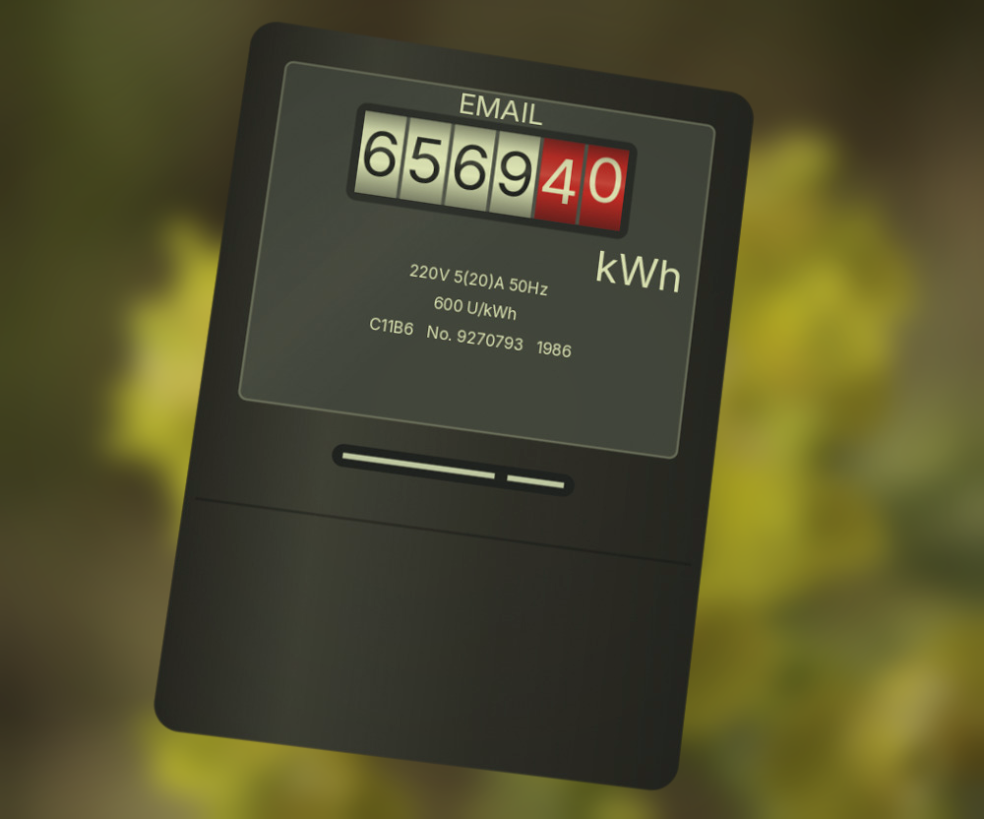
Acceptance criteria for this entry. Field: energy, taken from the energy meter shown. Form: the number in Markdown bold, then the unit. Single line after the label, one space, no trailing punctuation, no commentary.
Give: **6569.40** kWh
